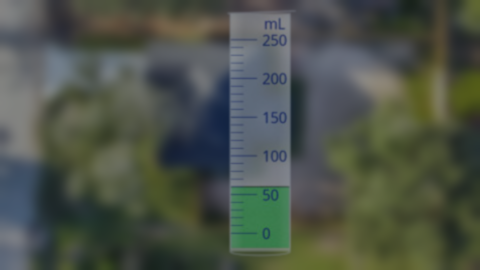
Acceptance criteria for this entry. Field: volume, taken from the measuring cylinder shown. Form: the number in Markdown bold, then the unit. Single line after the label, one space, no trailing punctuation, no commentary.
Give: **60** mL
